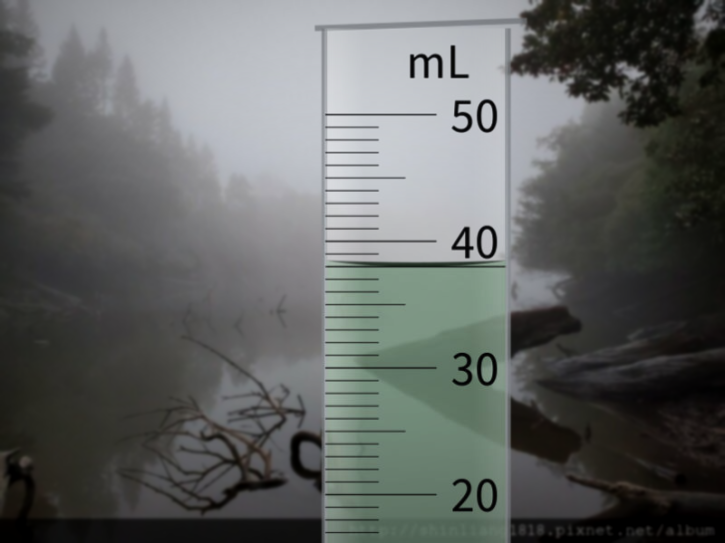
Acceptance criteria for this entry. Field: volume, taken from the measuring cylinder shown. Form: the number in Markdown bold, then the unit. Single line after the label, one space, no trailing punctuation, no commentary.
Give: **38** mL
